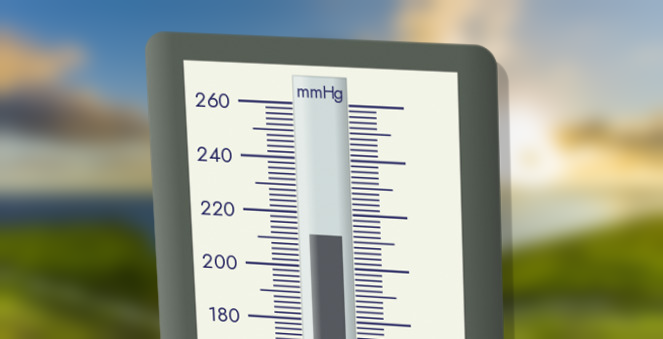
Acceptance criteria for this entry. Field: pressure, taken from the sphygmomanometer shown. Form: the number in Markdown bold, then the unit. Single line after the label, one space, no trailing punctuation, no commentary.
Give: **212** mmHg
